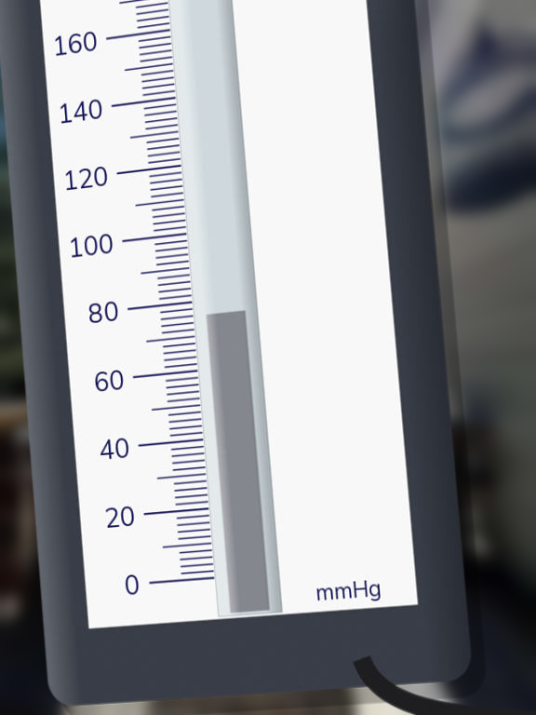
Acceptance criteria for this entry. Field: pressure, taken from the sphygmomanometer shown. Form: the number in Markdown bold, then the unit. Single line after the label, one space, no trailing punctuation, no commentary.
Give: **76** mmHg
